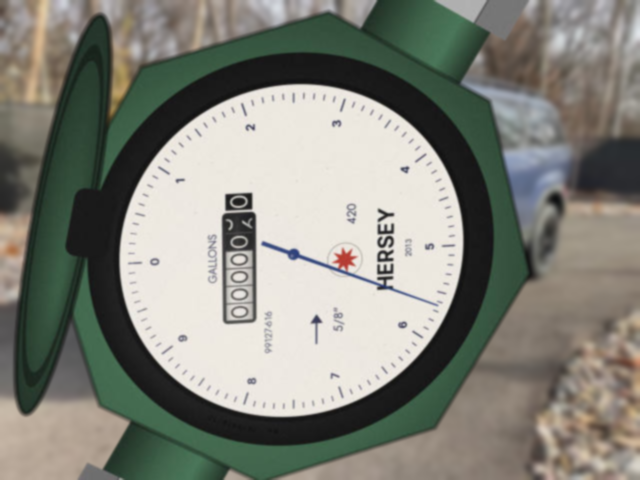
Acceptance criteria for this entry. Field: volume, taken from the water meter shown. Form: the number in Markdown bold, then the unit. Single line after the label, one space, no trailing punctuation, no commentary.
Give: **55.6** gal
